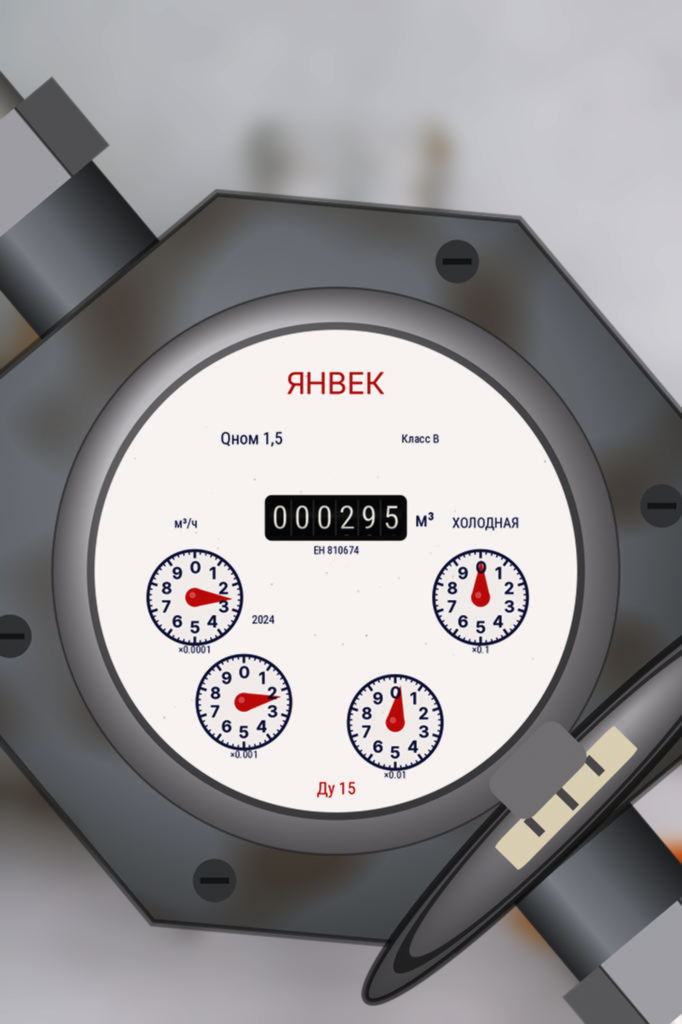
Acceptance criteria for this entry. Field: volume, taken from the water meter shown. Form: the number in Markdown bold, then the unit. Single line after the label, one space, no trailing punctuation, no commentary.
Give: **295.0022** m³
